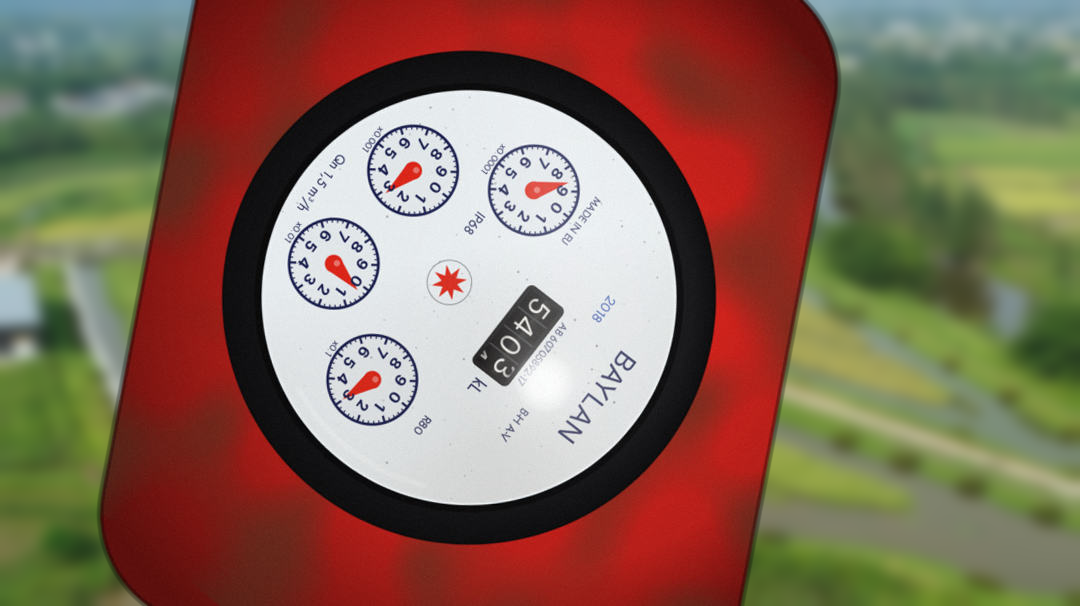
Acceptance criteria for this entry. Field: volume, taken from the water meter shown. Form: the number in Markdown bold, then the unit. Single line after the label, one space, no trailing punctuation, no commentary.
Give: **5403.3028** kL
